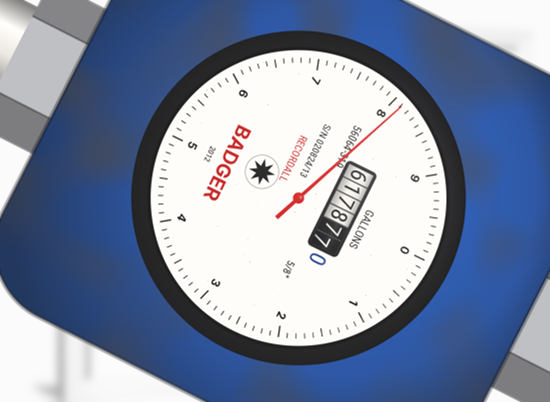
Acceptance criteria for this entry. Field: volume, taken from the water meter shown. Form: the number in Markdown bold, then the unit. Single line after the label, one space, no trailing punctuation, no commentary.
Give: **6178768.1** gal
